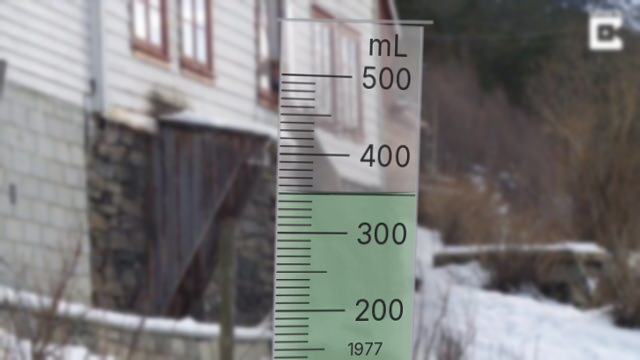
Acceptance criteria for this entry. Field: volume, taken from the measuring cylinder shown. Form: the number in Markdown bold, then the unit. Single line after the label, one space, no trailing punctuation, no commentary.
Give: **350** mL
